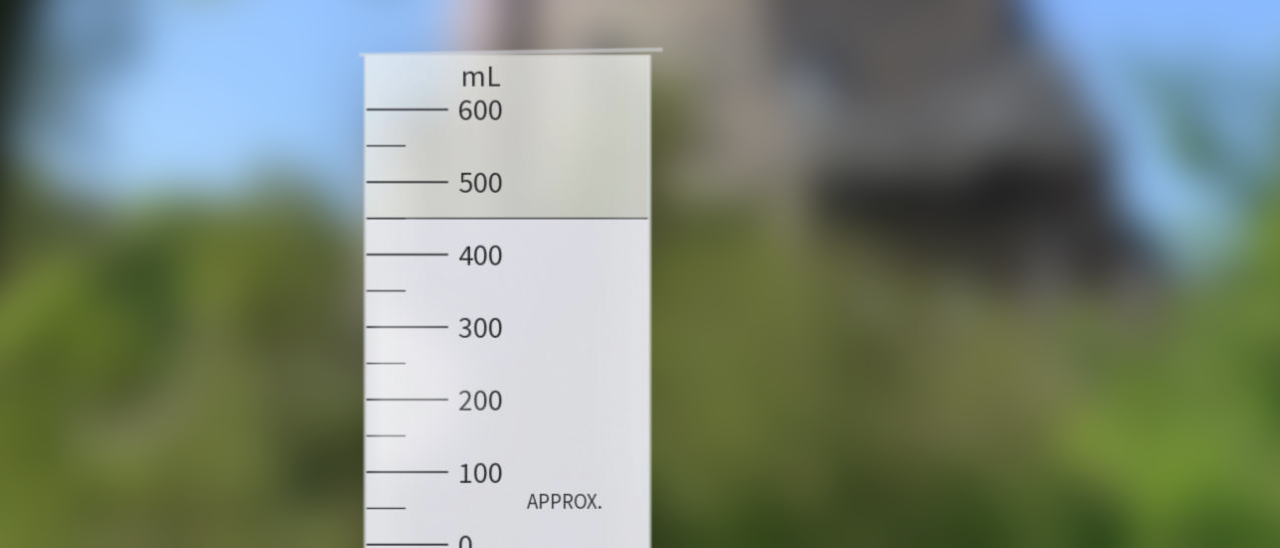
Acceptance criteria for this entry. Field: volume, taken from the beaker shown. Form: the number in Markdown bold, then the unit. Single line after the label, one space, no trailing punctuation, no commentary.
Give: **450** mL
